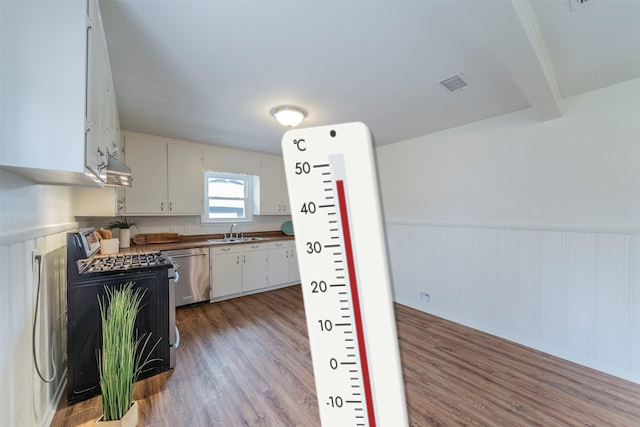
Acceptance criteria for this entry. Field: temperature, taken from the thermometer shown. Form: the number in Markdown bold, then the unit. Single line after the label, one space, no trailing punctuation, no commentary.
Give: **46** °C
